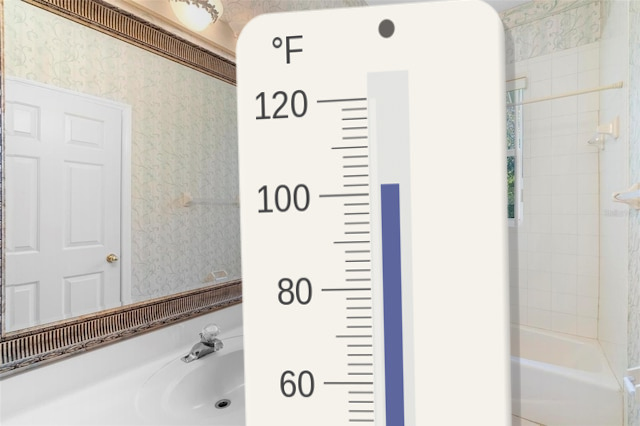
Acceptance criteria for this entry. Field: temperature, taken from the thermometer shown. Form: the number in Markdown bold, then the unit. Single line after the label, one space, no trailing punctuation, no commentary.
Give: **102** °F
